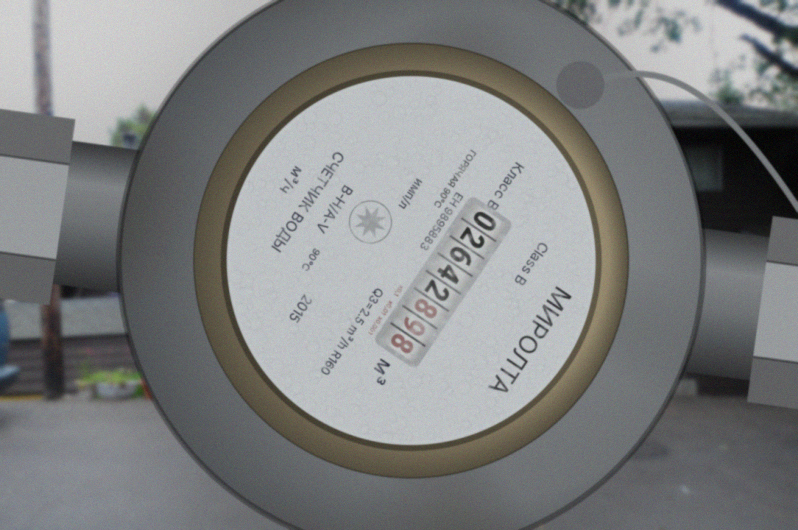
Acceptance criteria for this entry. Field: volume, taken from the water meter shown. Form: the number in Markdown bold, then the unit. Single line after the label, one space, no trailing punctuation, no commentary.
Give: **2642.898** m³
